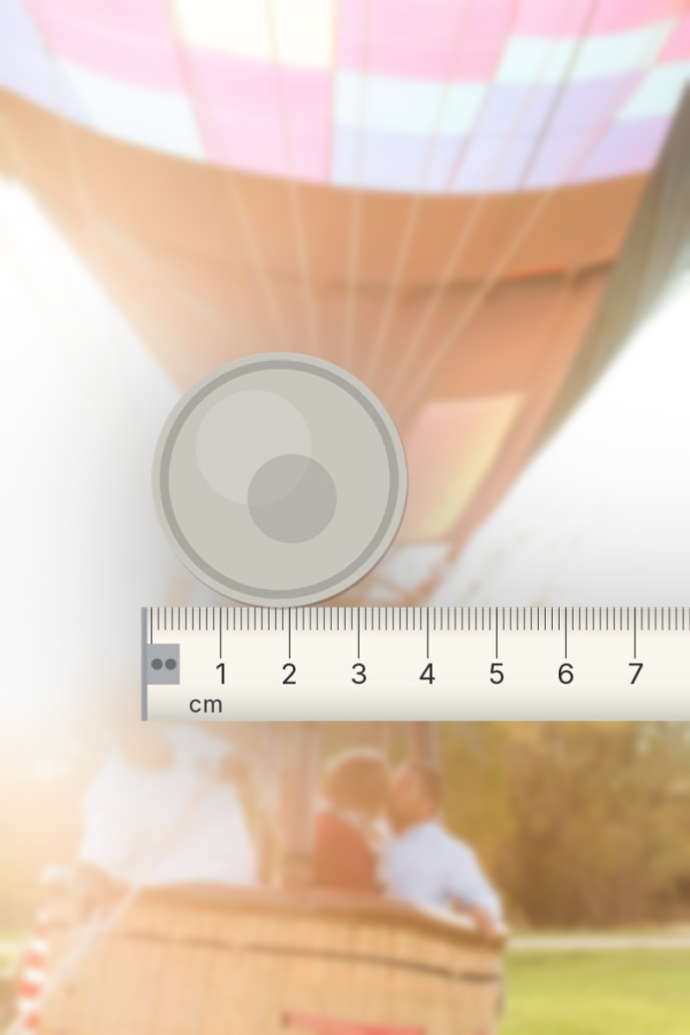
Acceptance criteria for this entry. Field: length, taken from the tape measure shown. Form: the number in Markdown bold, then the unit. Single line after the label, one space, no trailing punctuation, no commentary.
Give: **3.7** cm
